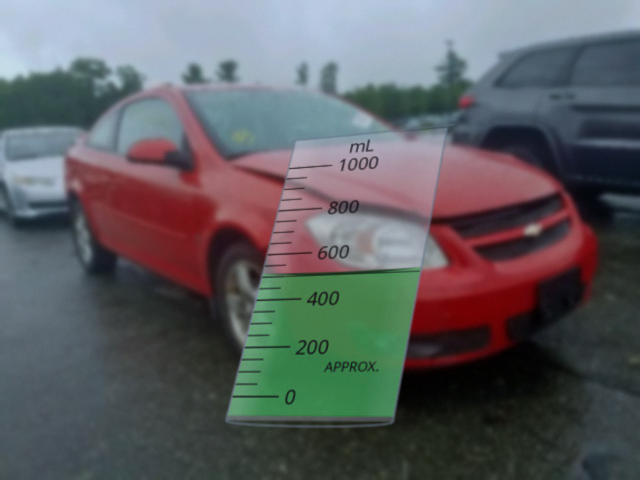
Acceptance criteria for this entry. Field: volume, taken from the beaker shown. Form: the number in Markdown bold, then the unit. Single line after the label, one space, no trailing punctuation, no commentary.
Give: **500** mL
